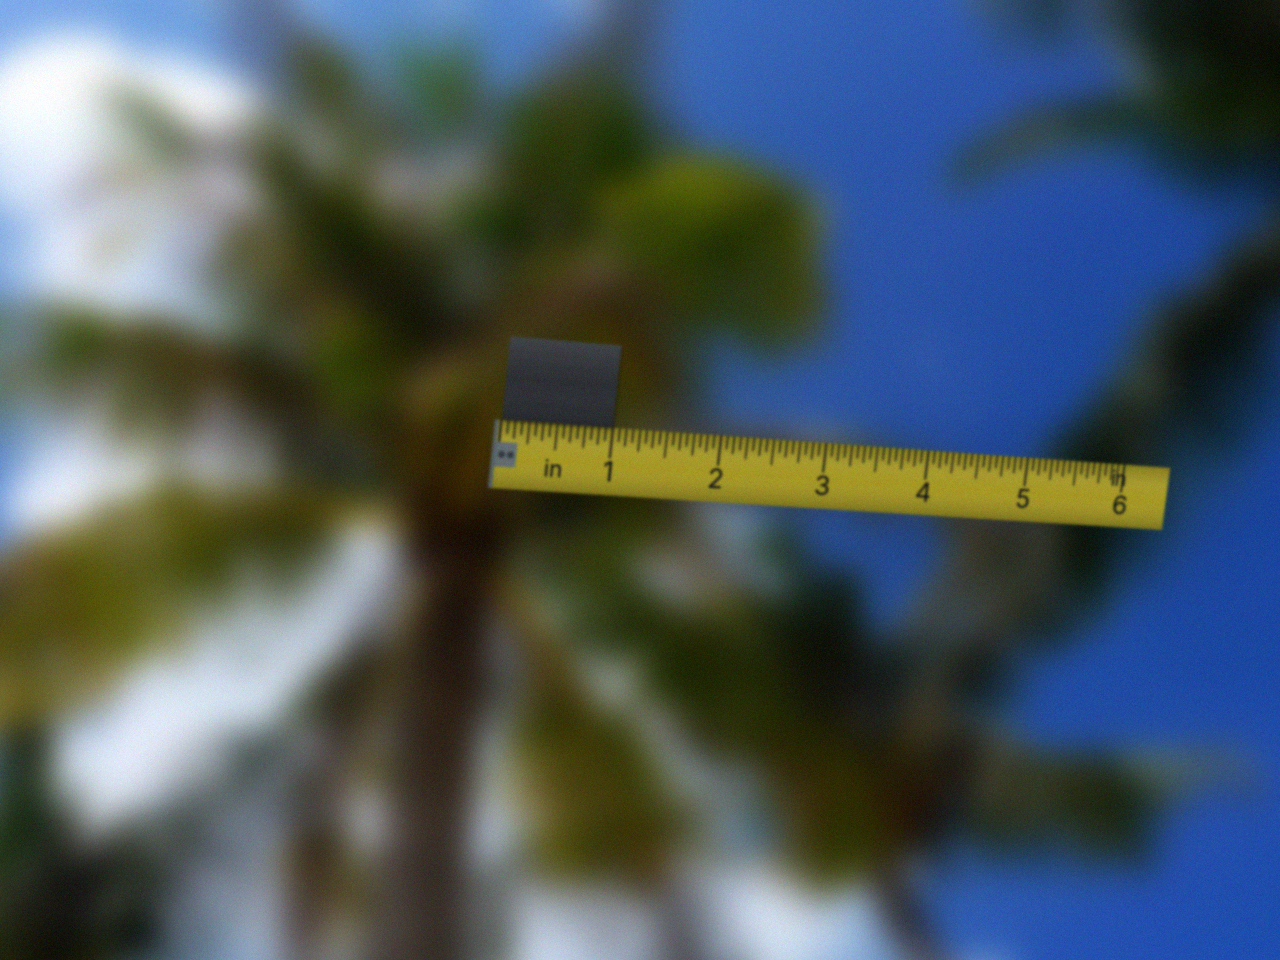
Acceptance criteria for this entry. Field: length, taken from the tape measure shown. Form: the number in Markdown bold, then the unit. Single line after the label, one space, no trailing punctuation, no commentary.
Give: **1** in
